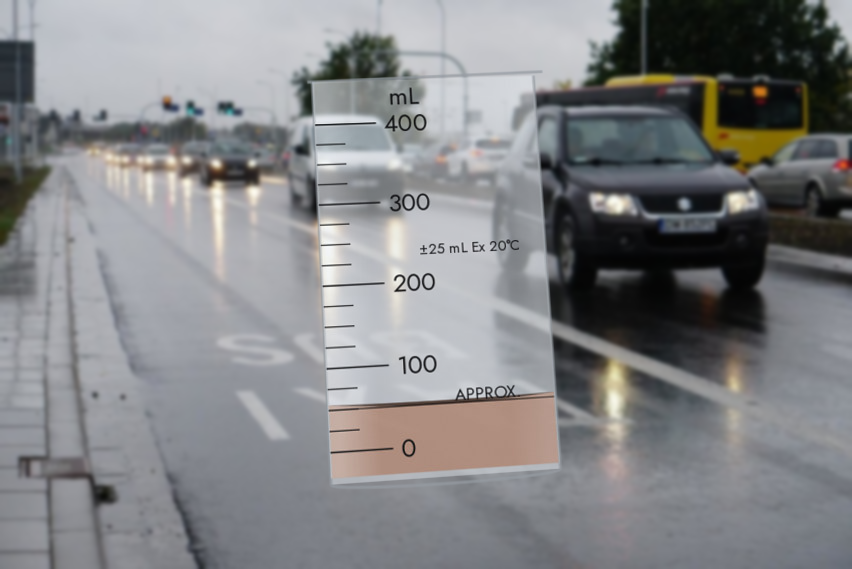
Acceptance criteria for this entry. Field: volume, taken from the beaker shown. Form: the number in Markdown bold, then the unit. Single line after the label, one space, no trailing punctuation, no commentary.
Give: **50** mL
